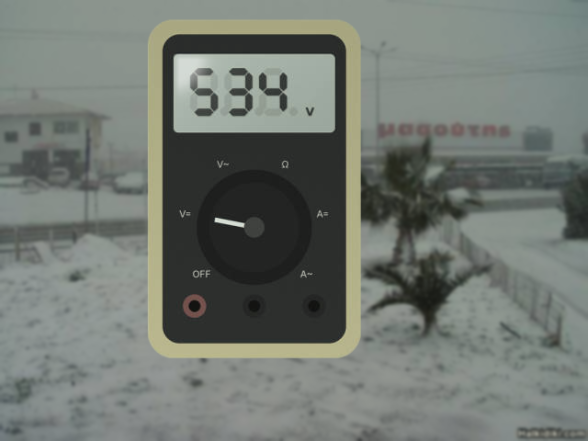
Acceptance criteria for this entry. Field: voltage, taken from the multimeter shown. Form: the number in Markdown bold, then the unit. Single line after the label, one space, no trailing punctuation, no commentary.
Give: **534** V
